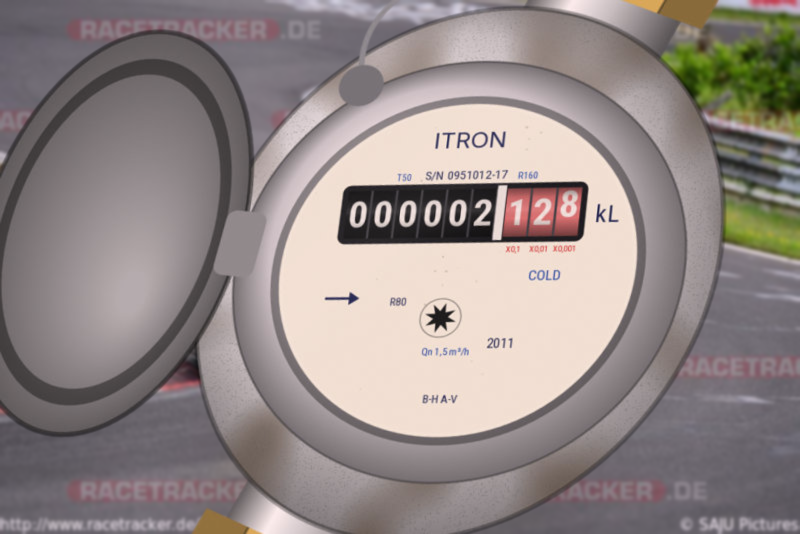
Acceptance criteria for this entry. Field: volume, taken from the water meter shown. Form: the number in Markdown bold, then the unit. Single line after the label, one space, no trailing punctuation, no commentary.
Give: **2.128** kL
